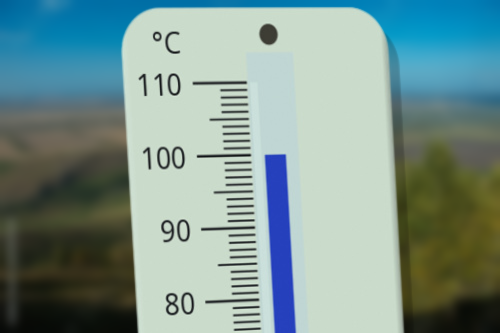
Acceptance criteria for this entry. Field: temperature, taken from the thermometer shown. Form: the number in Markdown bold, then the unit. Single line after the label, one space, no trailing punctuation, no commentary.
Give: **100** °C
